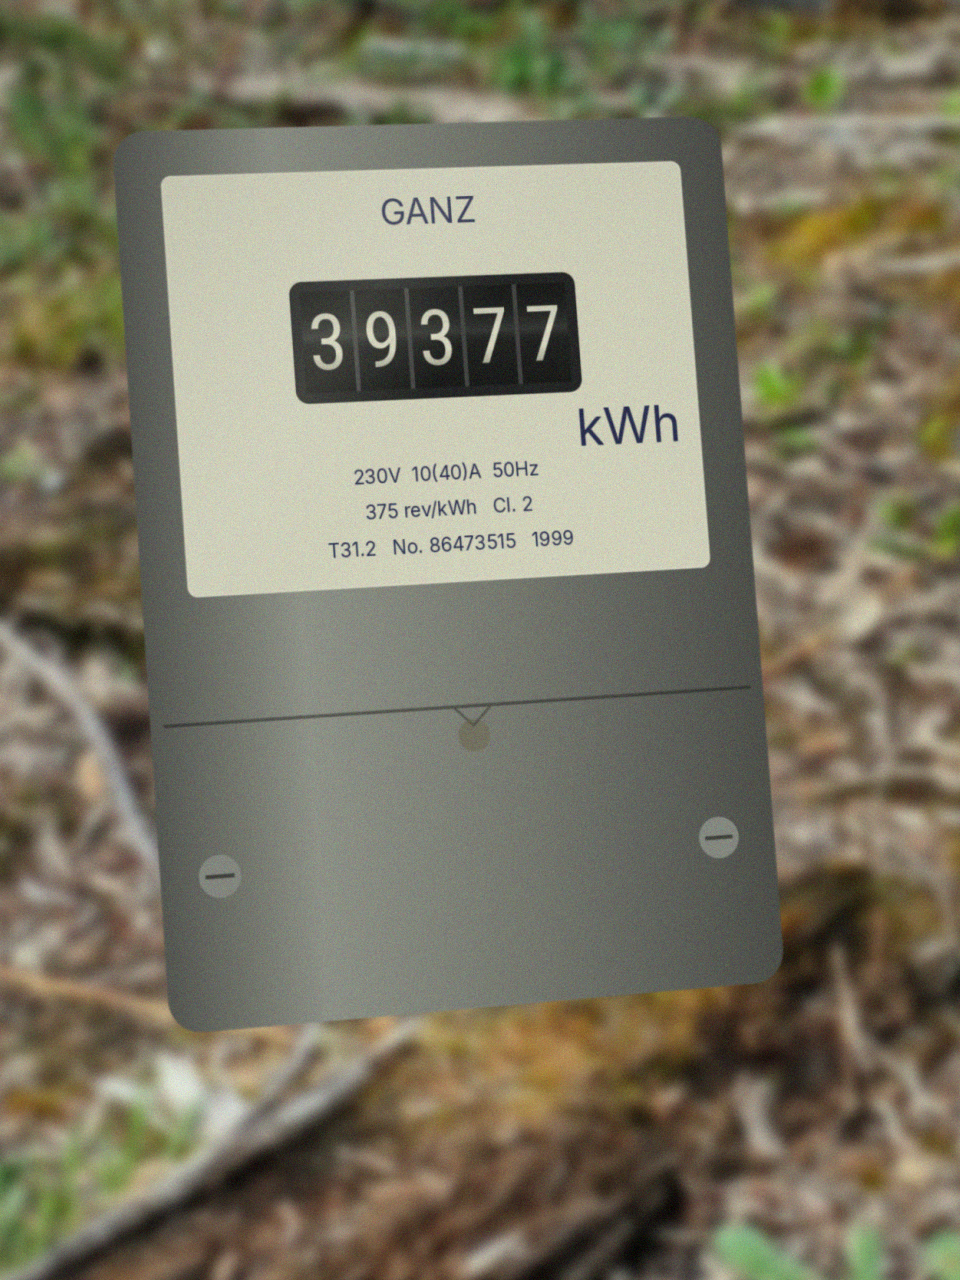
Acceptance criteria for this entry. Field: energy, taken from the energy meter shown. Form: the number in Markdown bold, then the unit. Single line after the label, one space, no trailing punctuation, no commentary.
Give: **39377** kWh
